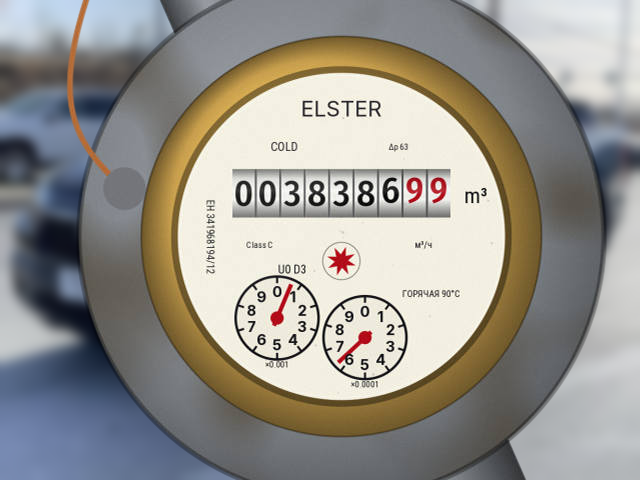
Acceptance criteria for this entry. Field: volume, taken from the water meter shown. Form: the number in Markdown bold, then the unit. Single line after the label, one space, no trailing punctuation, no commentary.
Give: **38386.9906** m³
